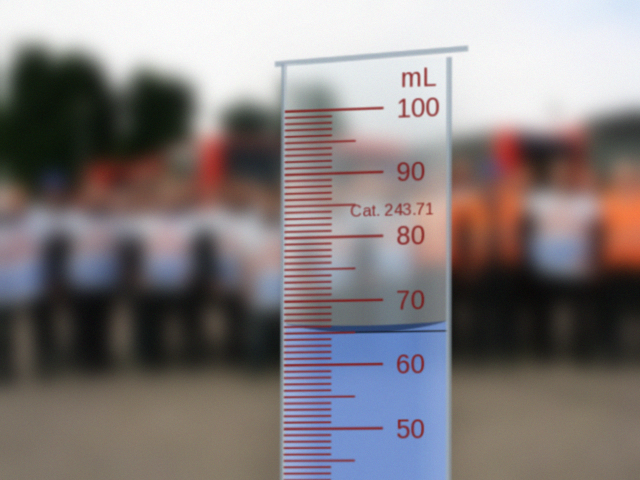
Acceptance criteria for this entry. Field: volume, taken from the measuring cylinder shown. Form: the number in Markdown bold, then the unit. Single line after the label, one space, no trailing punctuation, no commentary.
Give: **65** mL
